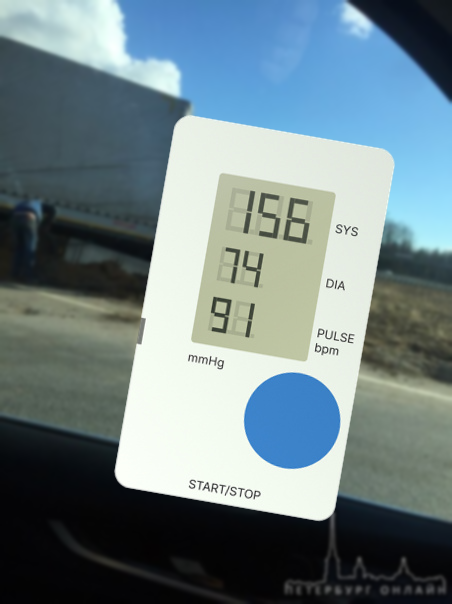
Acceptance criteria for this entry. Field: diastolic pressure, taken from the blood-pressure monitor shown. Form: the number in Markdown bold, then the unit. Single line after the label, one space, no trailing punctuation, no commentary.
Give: **74** mmHg
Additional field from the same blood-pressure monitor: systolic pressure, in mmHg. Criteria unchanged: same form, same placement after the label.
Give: **156** mmHg
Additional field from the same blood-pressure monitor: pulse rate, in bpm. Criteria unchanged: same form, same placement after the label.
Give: **91** bpm
